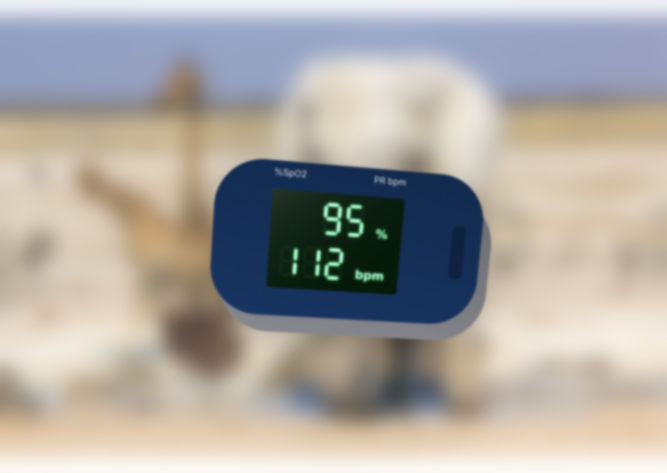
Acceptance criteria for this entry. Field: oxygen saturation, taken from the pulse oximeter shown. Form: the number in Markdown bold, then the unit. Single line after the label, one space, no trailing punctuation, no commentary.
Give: **95** %
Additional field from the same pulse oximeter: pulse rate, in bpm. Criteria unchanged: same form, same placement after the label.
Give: **112** bpm
